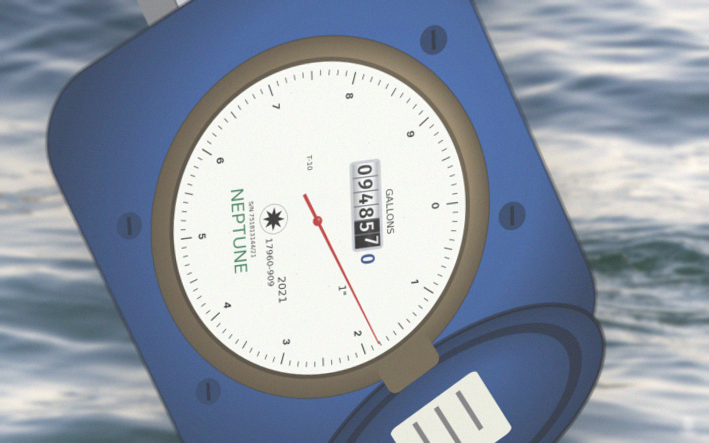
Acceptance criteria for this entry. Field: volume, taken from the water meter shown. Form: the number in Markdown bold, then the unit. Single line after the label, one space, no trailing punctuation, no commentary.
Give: **948571.8** gal
